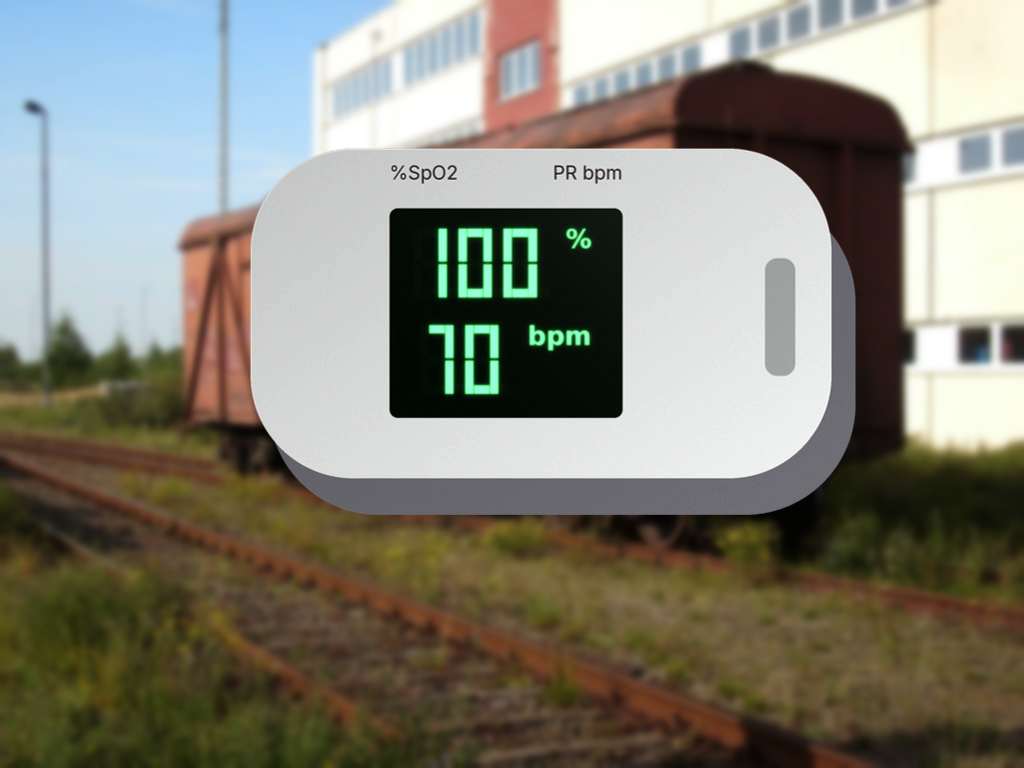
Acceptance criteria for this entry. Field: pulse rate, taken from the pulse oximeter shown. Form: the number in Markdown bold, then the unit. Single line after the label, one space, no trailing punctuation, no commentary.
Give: **70** bpm
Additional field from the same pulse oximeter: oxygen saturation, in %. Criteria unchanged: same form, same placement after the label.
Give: **100** %
